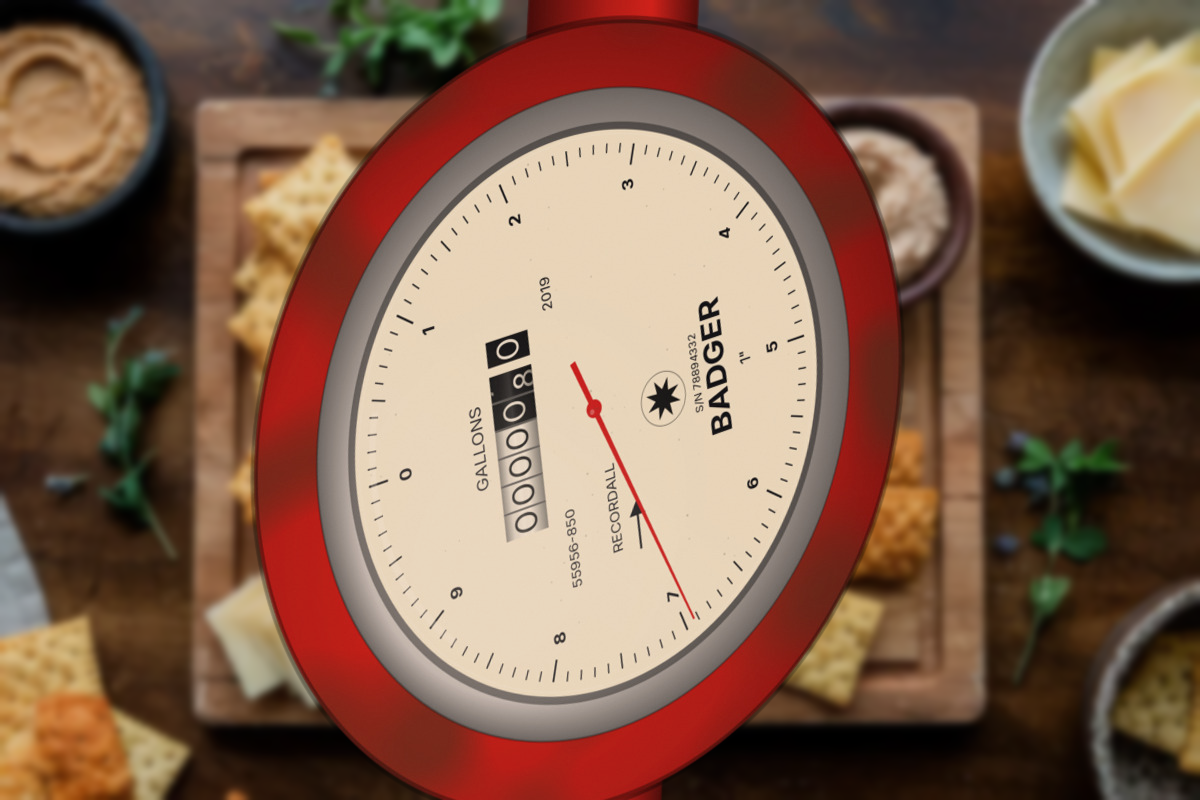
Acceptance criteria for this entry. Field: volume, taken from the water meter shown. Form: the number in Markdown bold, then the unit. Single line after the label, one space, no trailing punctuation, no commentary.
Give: **76.9** gal
